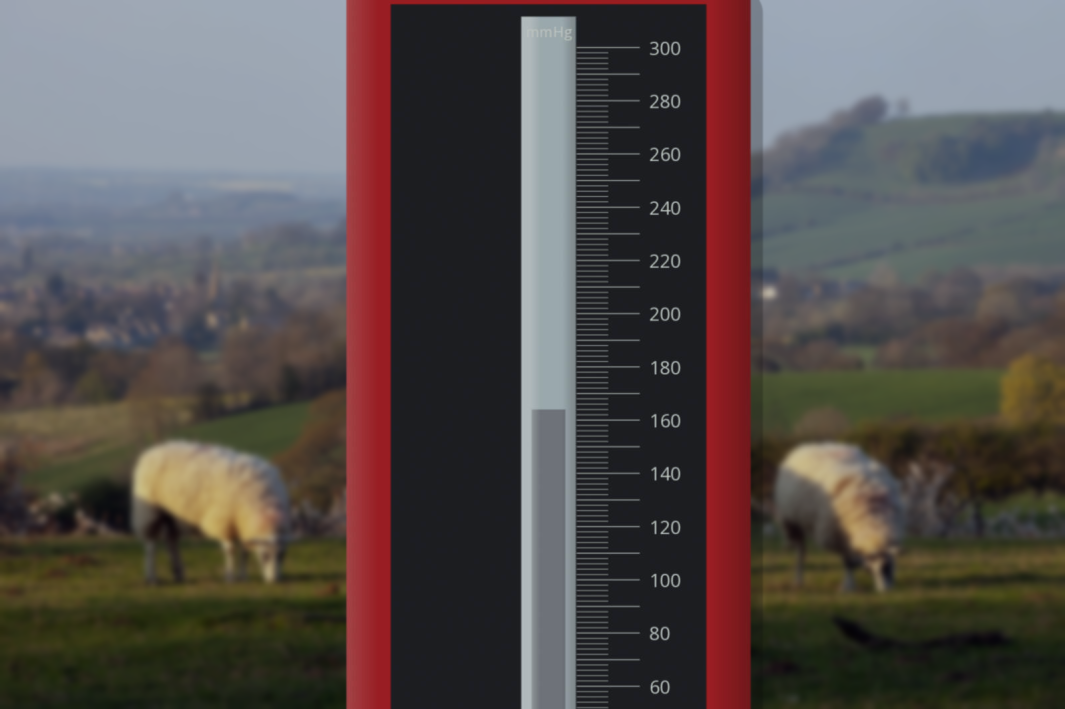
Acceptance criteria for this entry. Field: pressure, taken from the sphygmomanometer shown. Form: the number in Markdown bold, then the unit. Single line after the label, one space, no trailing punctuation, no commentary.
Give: **164** mmHg
